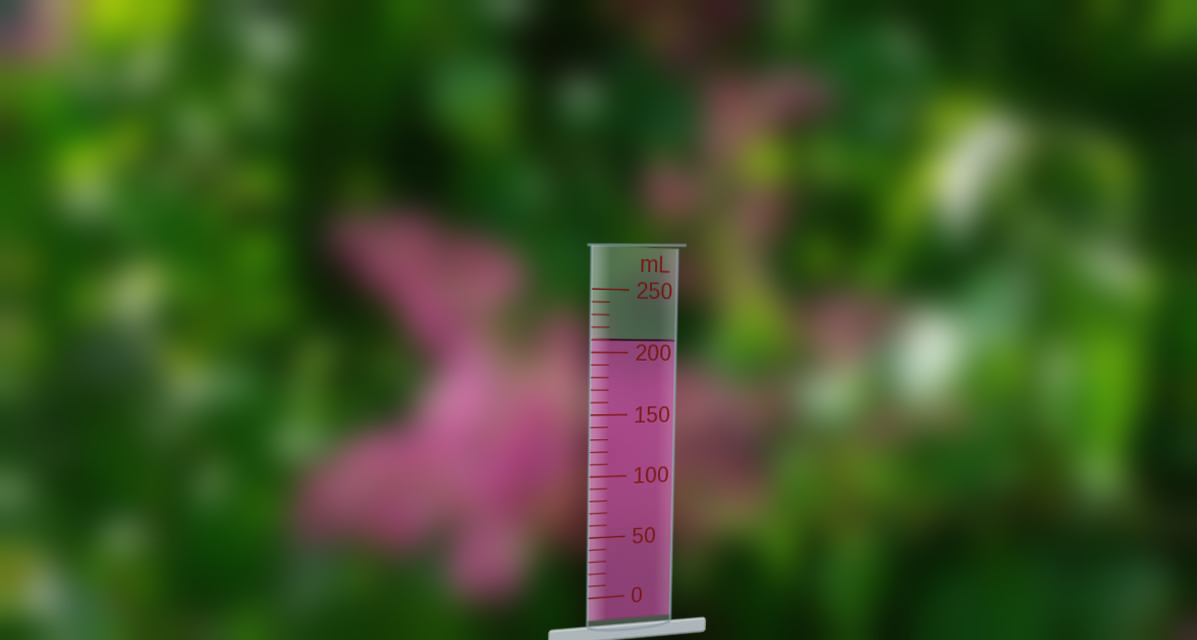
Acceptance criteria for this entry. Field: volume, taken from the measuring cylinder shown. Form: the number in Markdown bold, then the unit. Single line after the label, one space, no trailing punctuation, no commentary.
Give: **210** mL
